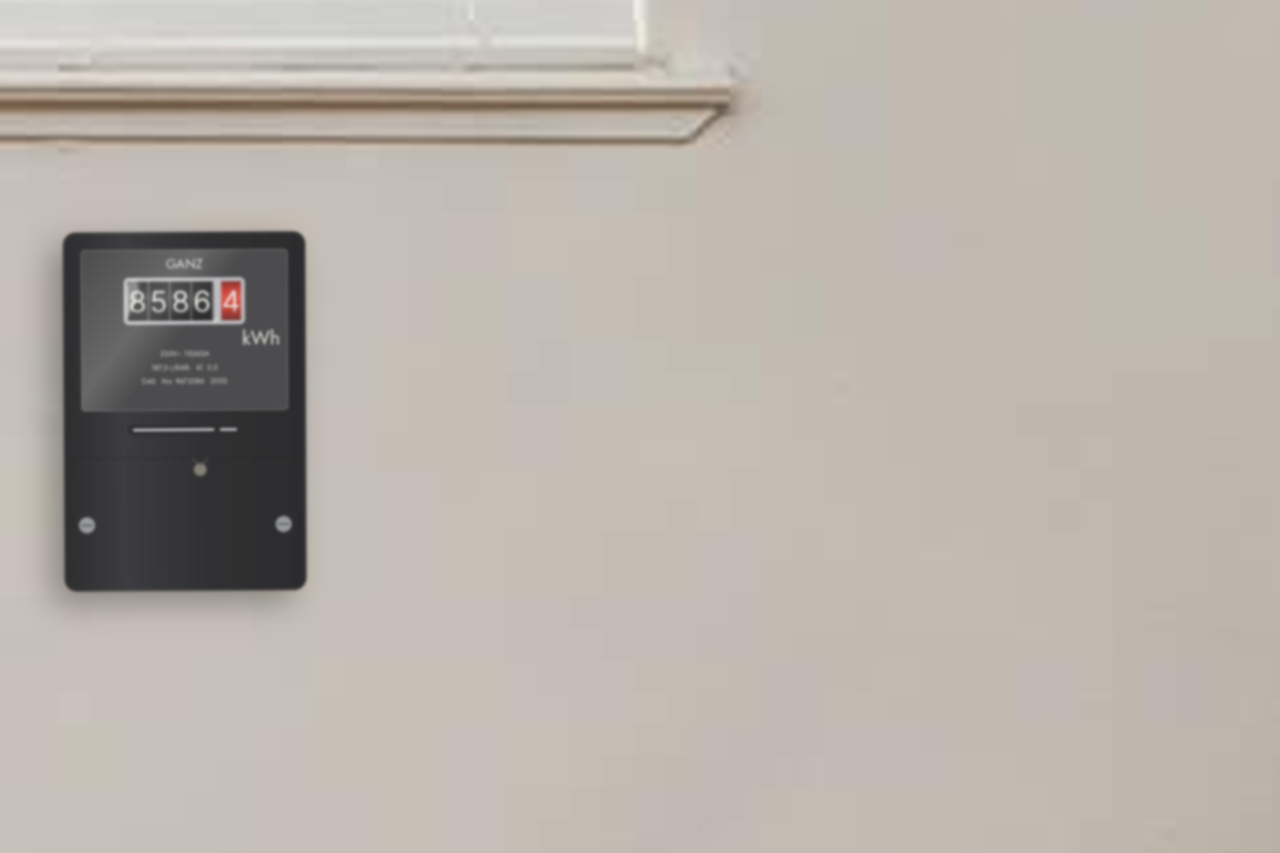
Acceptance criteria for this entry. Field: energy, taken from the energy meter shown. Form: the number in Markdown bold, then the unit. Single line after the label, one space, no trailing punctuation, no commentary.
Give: **8586.4** kWh
